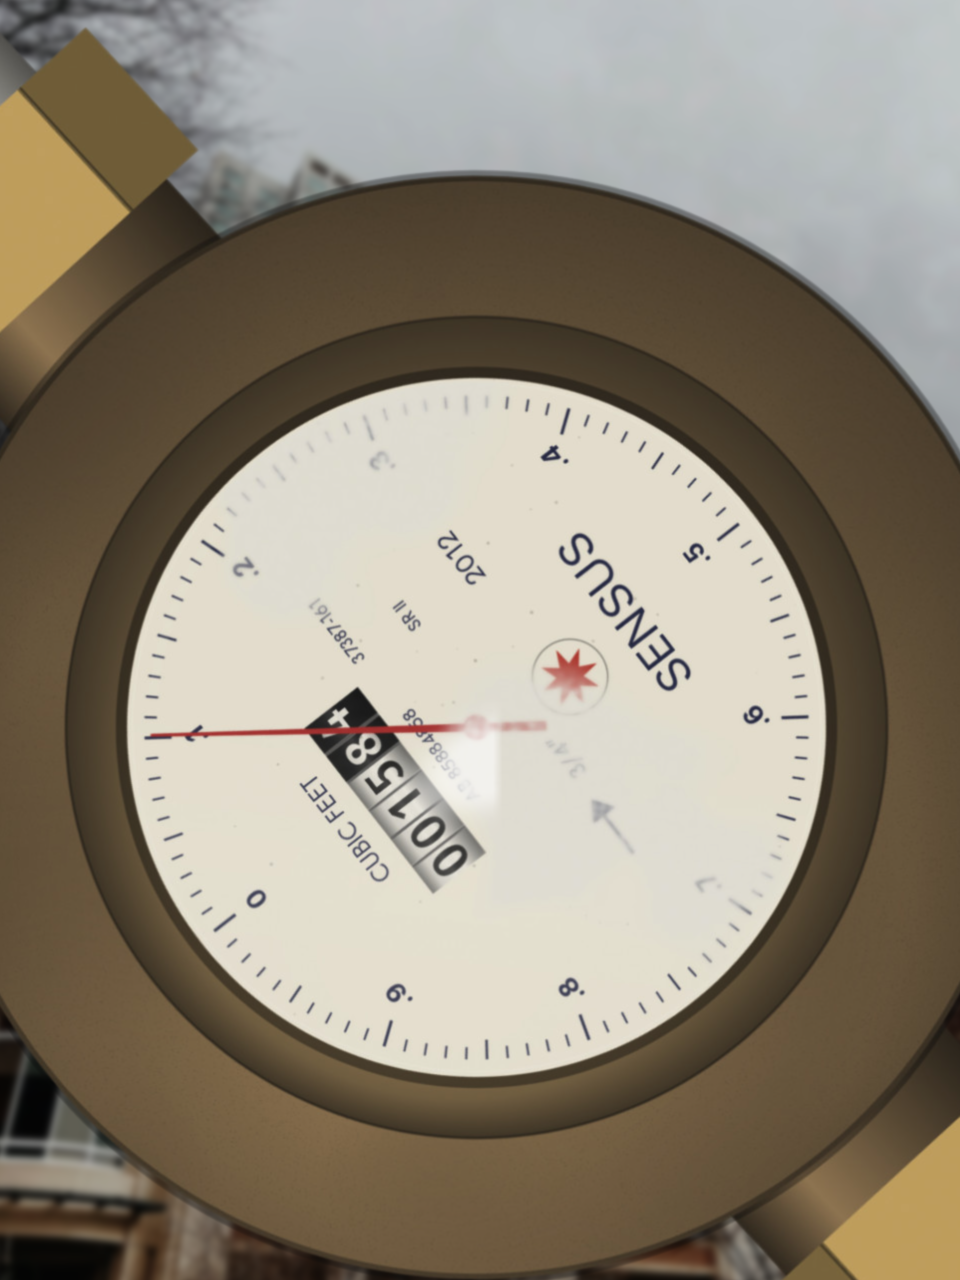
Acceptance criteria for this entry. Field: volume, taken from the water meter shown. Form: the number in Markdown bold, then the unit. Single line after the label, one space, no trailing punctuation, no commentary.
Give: **1584.10** ft³
